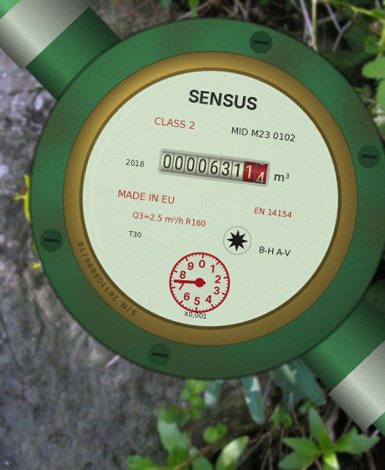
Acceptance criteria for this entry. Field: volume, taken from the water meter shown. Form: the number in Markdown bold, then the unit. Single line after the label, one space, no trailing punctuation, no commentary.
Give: **631.137** m³
